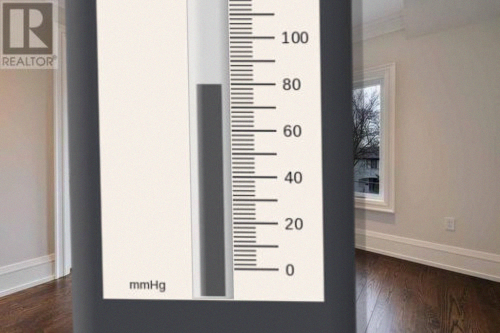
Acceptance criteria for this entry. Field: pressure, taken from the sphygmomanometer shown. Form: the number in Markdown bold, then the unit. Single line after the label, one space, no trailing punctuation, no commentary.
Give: **80** mmHg
